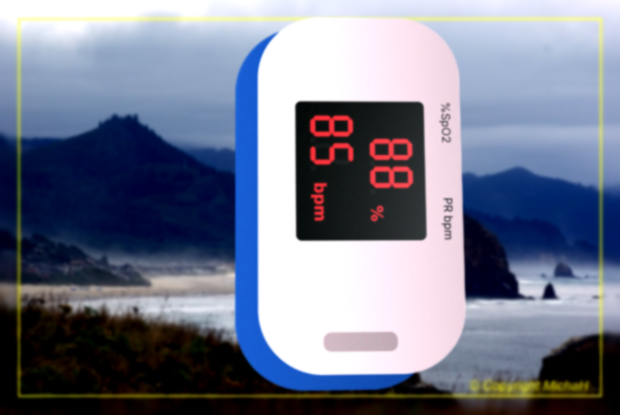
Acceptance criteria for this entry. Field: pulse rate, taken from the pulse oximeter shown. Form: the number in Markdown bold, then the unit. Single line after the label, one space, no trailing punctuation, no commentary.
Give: **85** bpm
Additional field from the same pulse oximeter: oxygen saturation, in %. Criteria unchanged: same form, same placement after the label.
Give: **88** %
